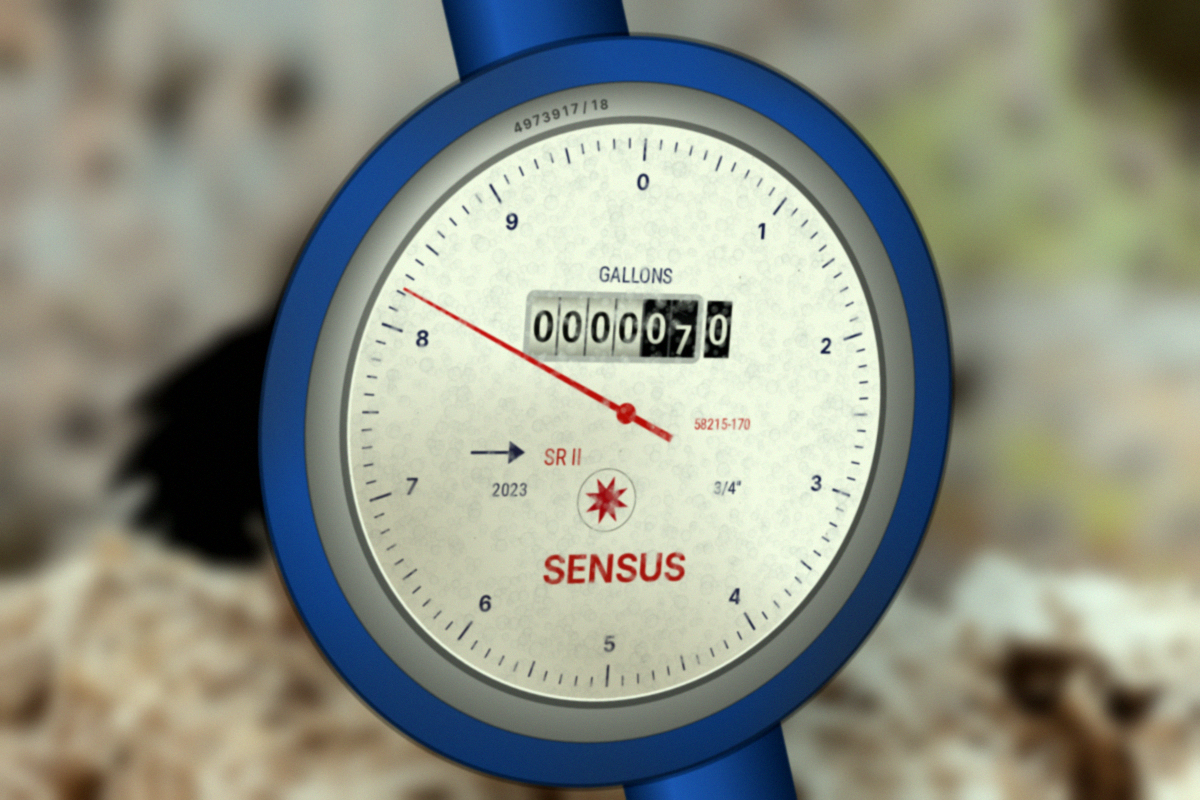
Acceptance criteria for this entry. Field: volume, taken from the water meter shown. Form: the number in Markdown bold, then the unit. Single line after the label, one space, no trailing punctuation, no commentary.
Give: **68.2** gal
